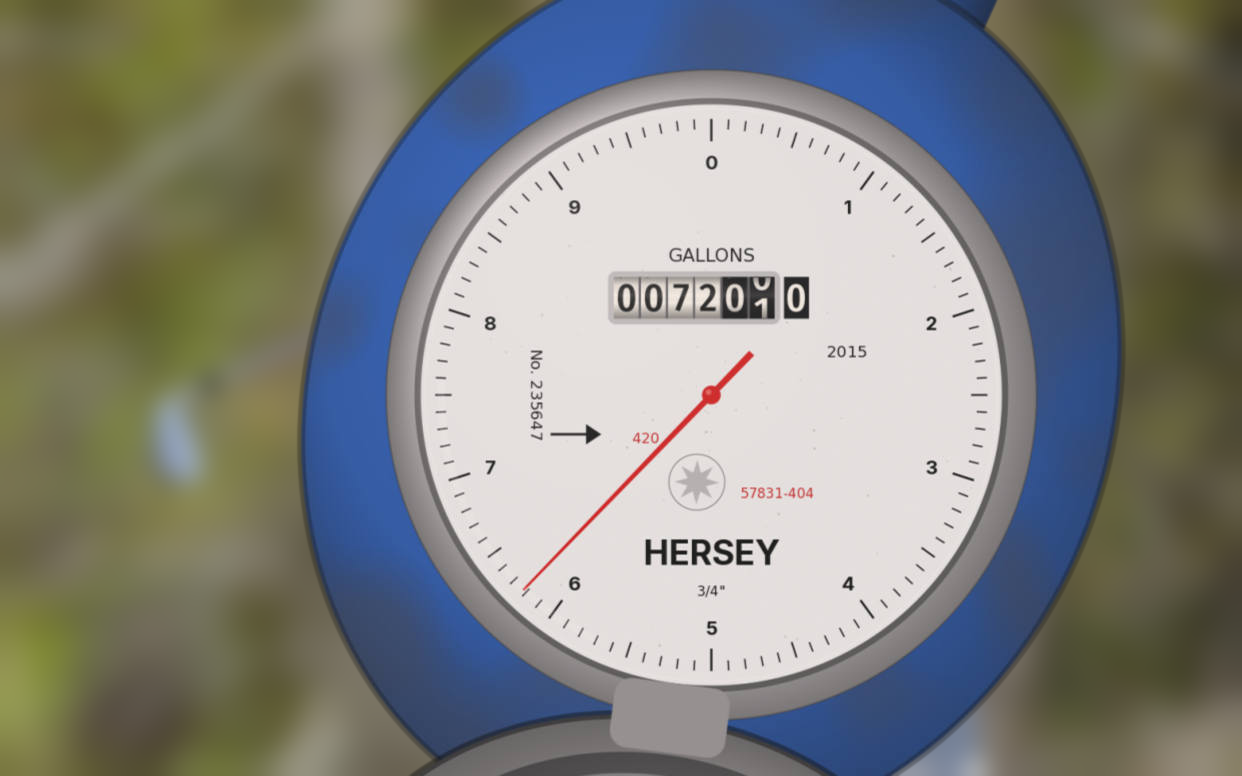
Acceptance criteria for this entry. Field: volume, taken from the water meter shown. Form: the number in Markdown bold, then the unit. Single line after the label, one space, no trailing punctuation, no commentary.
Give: **72006.2** gal
